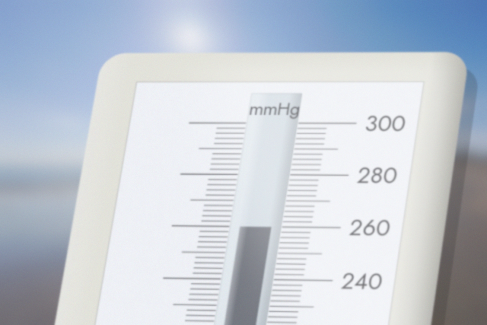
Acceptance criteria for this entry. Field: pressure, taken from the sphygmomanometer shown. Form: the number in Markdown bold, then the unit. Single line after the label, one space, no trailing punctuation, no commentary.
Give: **260** mmHg
